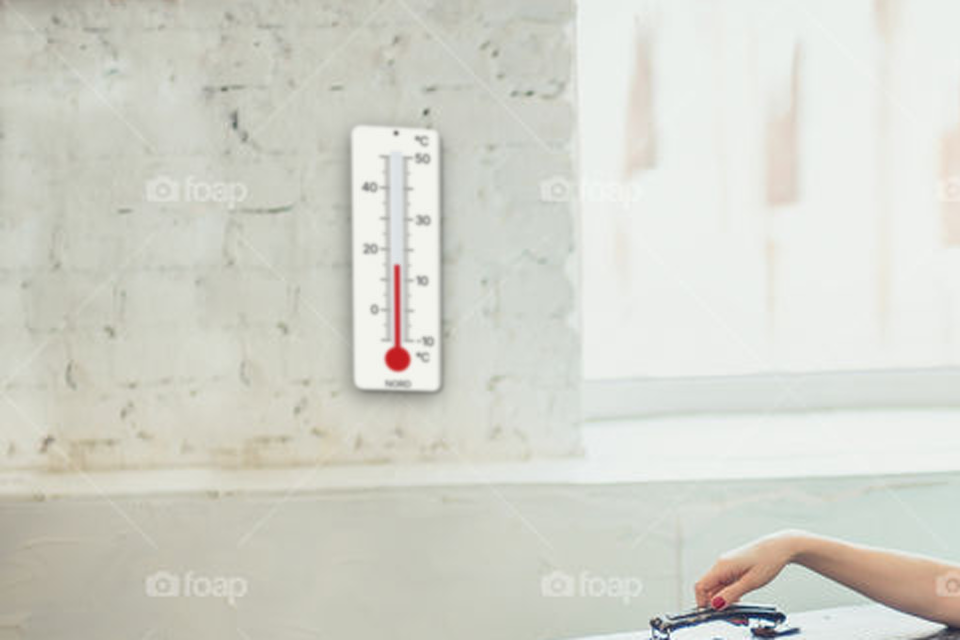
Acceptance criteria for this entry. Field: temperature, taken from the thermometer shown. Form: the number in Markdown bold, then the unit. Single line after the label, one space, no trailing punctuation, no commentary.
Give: **15** °C
